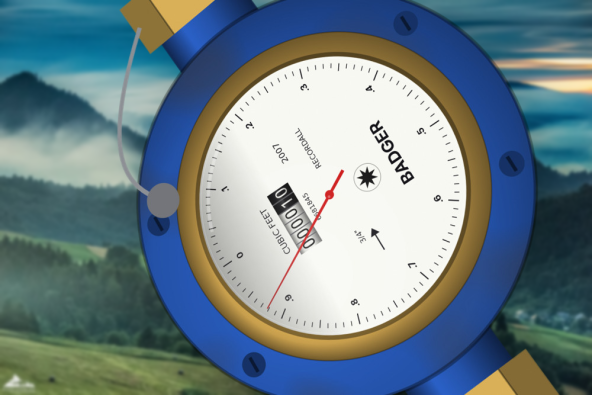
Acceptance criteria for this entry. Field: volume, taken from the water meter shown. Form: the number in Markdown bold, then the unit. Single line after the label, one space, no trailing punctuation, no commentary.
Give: **9.92** ft³
